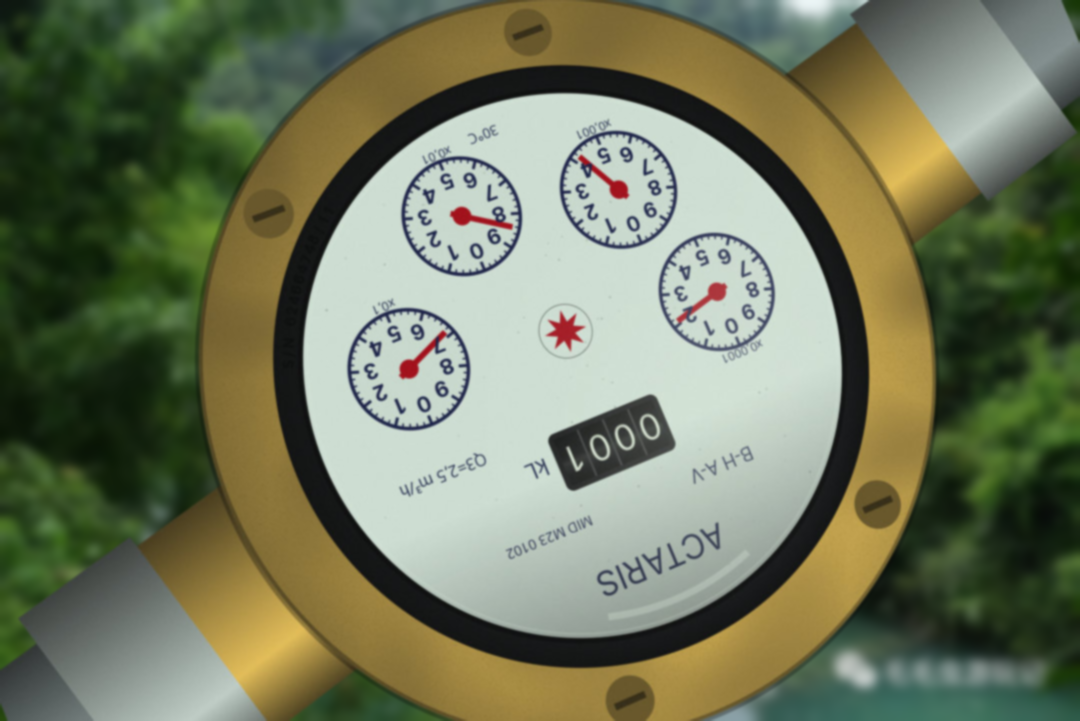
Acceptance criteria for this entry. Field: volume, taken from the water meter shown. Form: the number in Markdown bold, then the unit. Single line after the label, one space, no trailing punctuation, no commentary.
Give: **1.6842** kL
